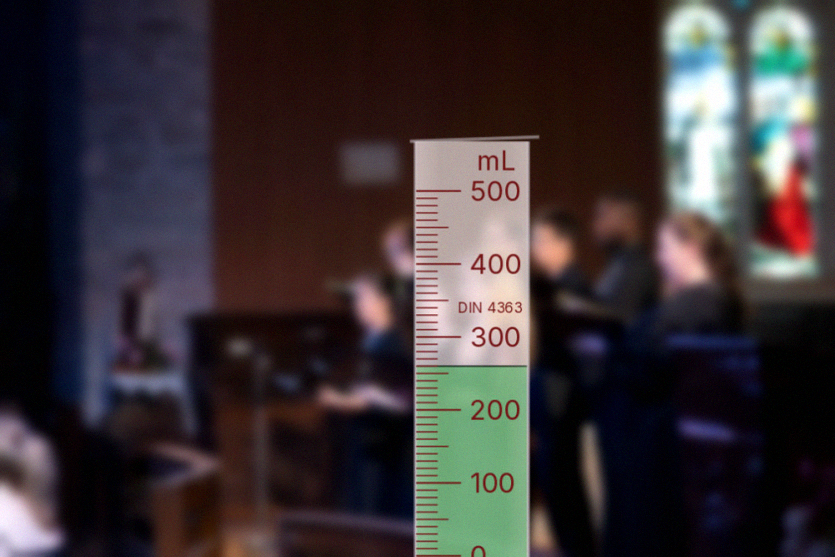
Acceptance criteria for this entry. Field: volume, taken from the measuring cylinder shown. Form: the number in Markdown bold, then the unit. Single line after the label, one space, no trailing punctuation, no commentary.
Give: **260** mL
